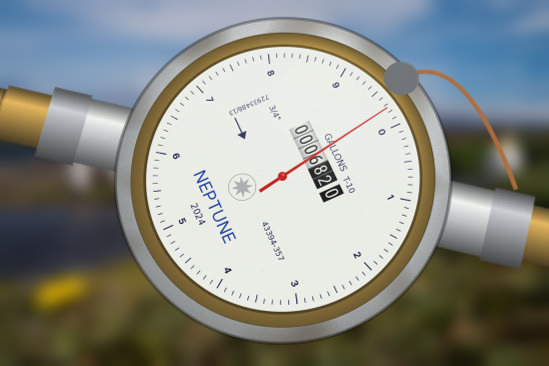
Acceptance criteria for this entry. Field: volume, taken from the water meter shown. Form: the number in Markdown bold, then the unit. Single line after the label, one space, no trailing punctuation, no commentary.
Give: **6819.7** gal
